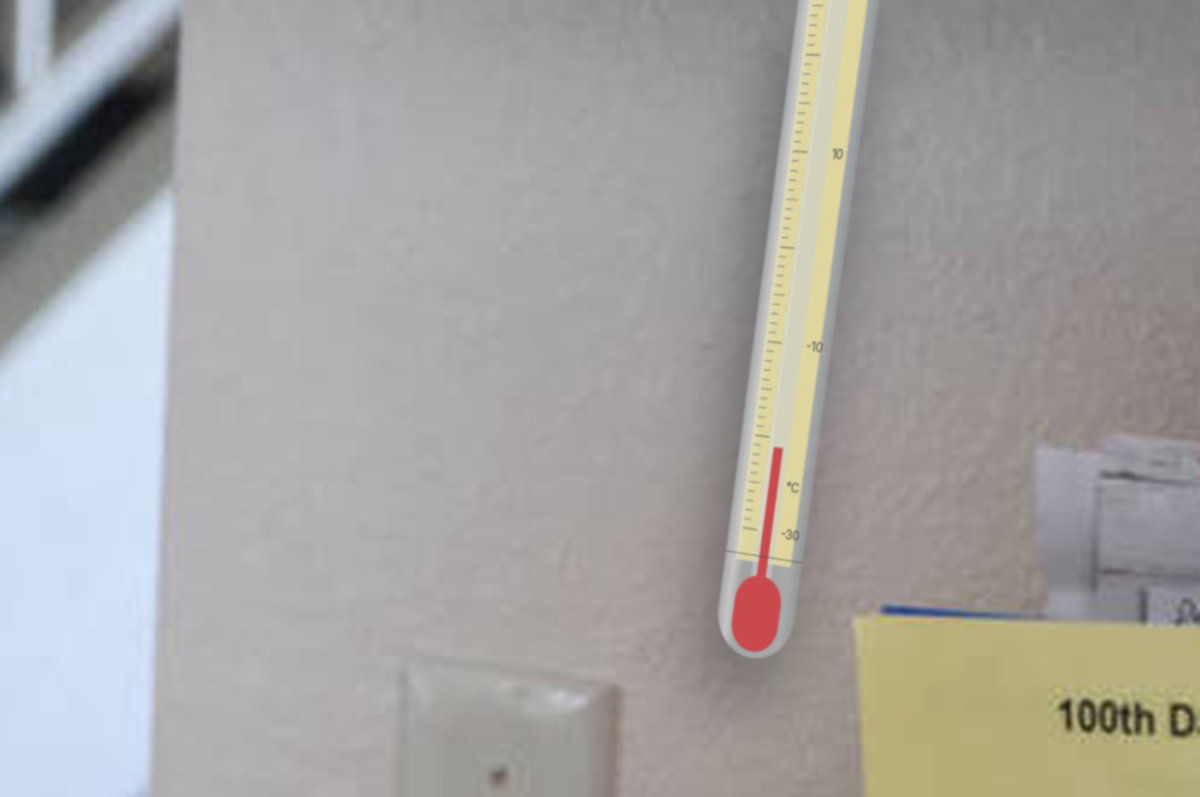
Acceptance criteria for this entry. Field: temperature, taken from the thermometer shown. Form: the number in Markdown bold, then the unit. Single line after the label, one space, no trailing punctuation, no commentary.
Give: **-21** °C
